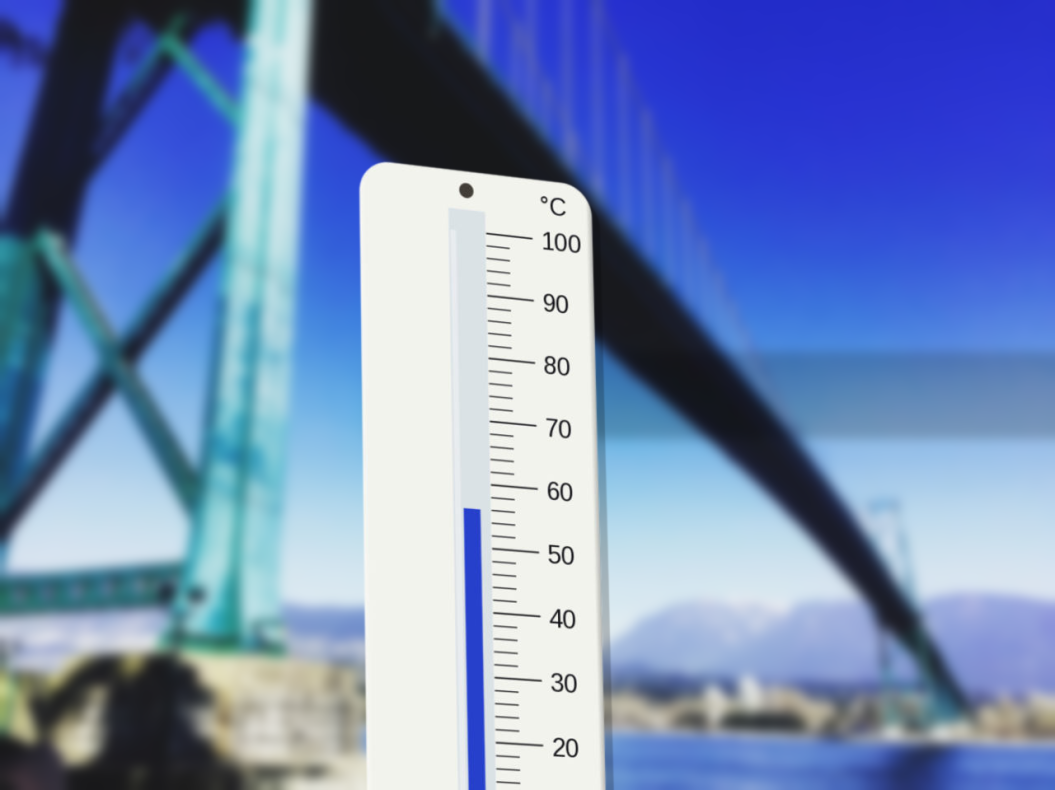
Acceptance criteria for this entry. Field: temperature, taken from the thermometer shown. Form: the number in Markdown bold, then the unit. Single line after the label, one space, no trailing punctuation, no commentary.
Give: **56** °C
